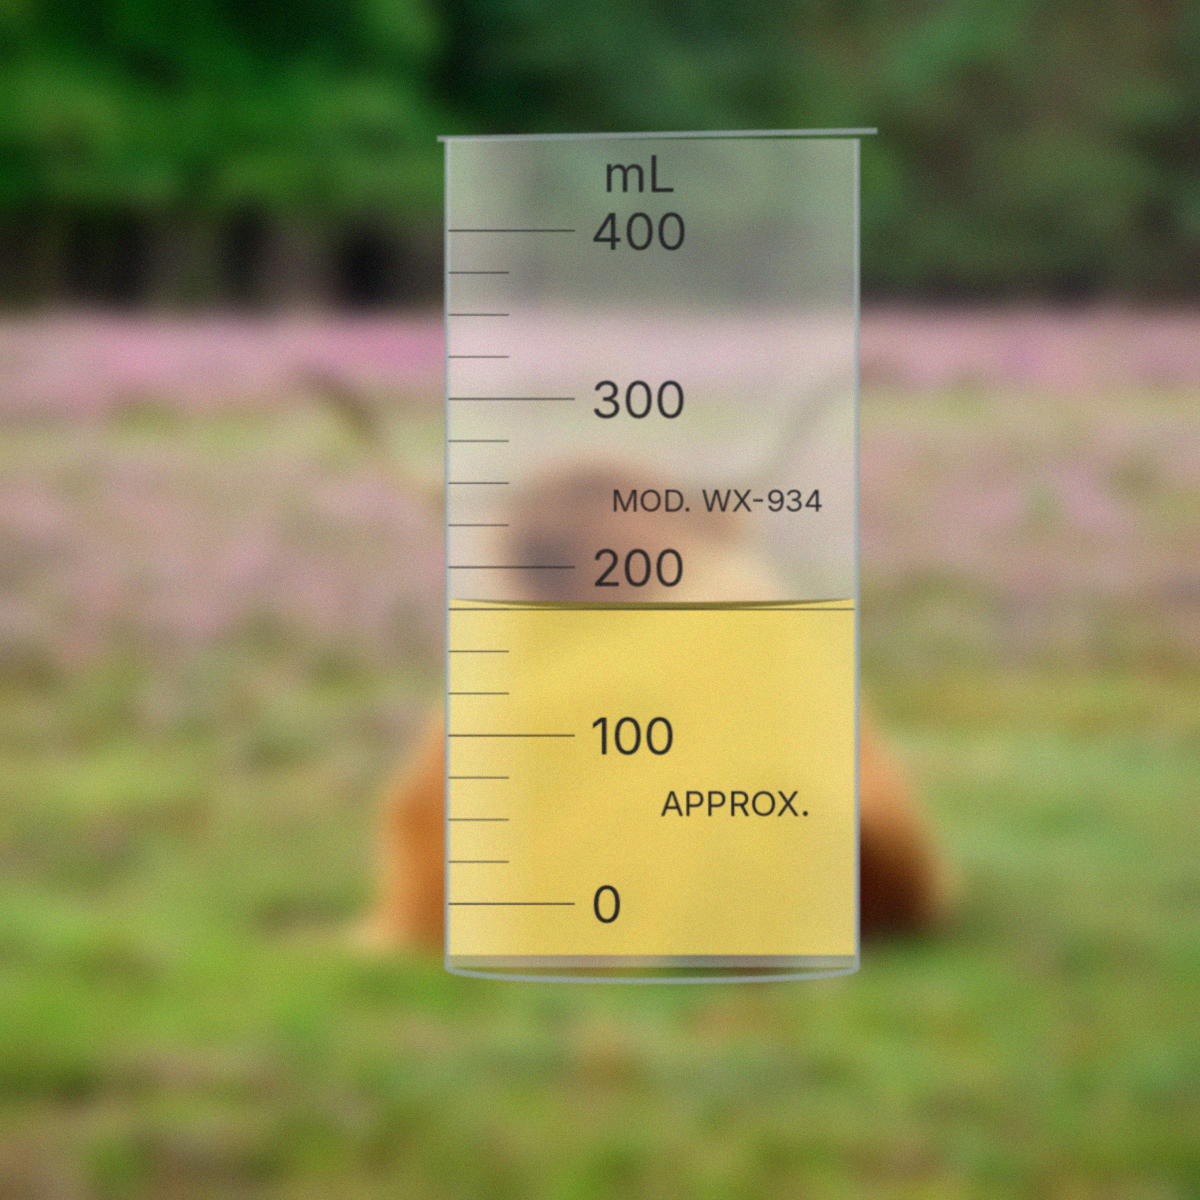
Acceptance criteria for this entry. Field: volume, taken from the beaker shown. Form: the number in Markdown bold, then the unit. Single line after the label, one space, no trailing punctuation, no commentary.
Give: **175** mL
